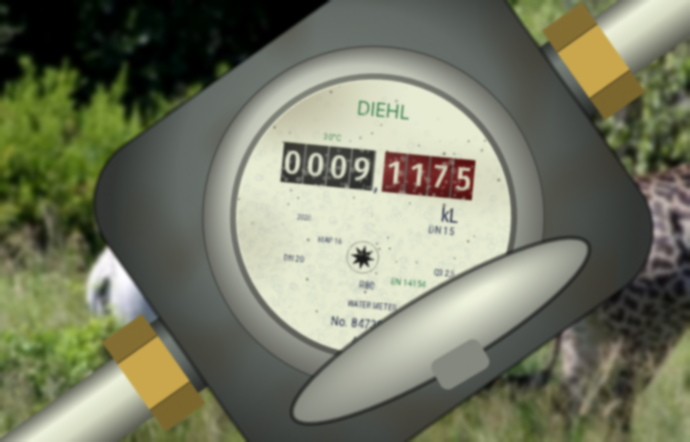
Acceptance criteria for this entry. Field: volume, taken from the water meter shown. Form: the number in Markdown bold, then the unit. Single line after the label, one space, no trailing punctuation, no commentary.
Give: **9.1175** kL
